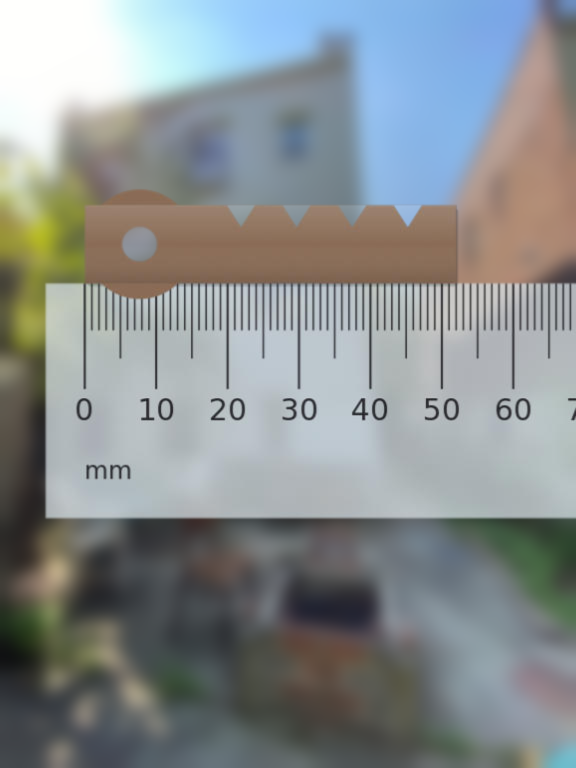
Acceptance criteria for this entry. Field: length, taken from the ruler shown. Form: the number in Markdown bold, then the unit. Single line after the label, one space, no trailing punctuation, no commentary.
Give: **52** mm
